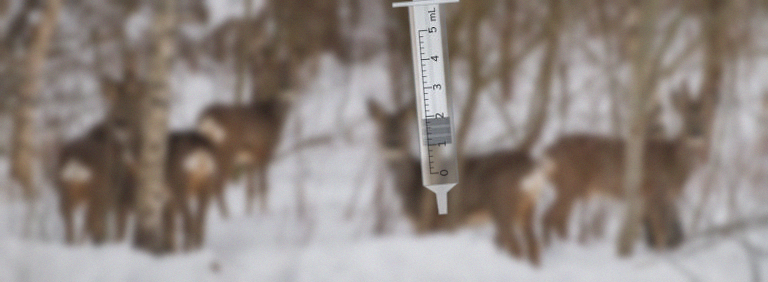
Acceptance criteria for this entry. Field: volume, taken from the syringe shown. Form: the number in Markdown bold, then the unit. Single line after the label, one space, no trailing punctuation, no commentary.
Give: **1** mL
